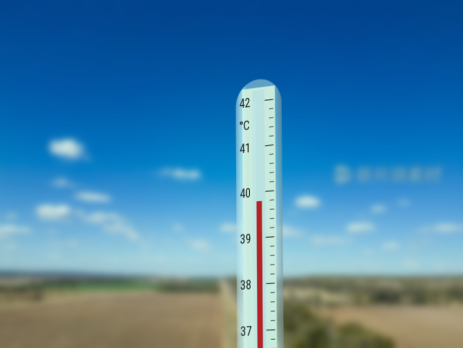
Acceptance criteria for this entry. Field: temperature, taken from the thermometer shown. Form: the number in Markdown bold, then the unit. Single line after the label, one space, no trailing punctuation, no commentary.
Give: **39.8** °C
